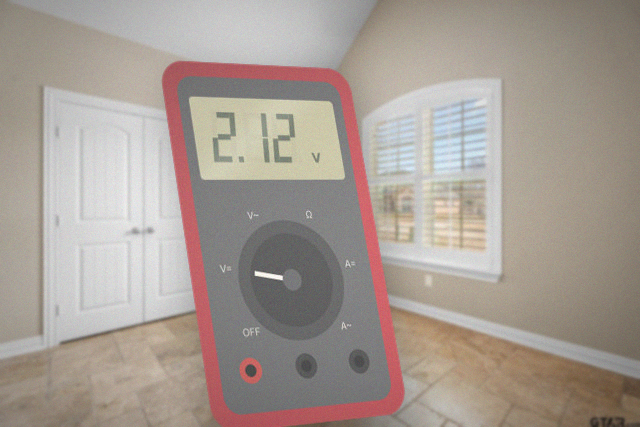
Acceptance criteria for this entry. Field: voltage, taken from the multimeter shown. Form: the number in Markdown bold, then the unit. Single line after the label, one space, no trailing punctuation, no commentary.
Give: **2.12** V
